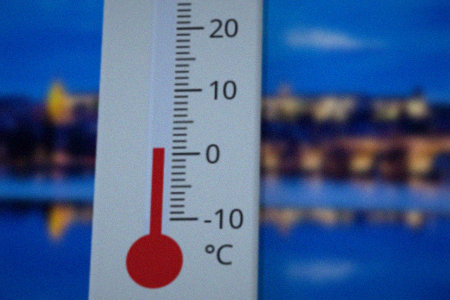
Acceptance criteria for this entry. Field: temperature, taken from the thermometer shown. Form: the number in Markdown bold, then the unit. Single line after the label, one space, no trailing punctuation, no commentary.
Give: **1** °C
